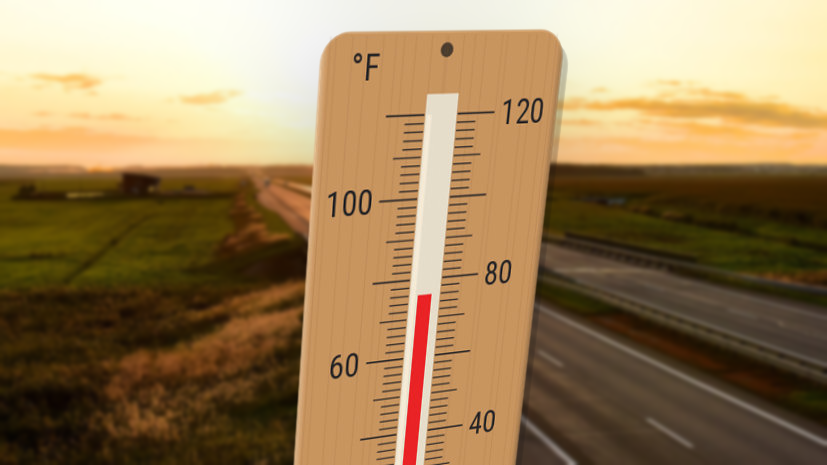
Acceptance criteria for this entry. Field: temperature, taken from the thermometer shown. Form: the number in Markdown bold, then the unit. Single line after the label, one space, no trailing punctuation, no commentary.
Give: **76** °F
